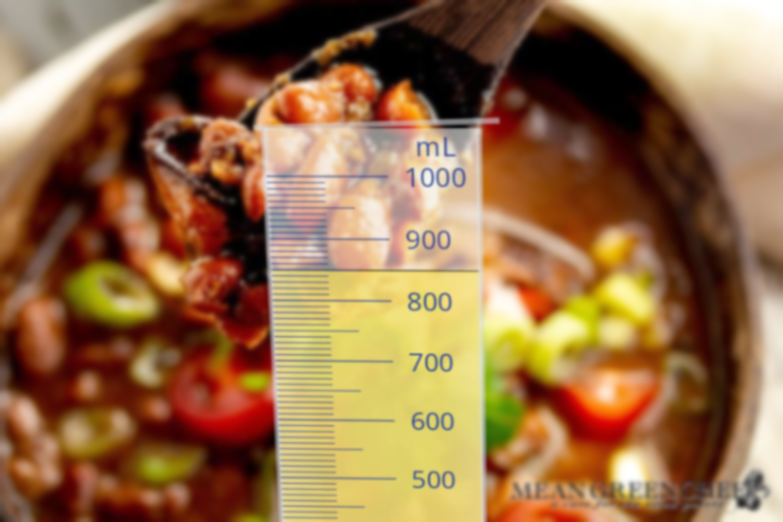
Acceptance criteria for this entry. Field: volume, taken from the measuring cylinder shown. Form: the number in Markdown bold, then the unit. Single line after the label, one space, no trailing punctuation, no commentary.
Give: **850** mL
